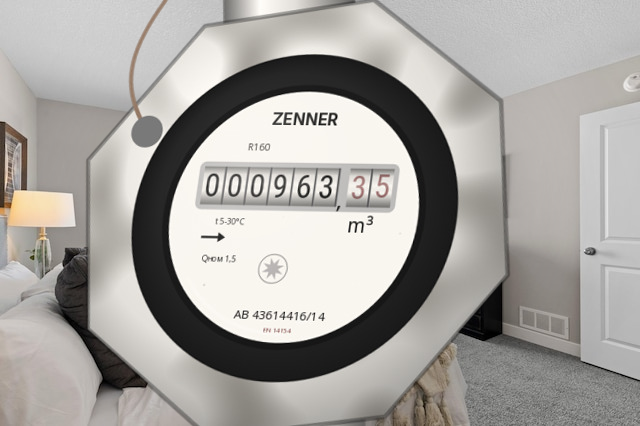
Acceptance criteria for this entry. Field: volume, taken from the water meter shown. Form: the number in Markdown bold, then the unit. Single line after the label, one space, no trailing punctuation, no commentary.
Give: **963.35** m³
